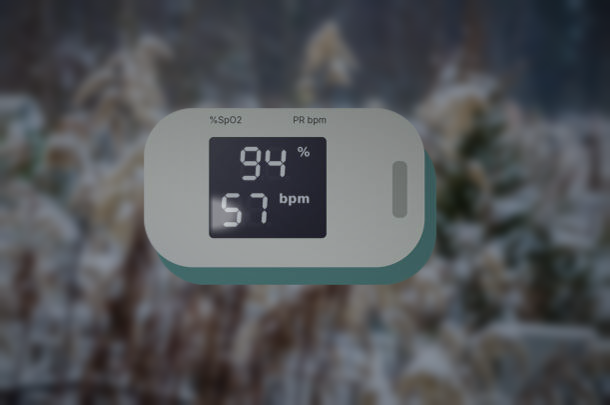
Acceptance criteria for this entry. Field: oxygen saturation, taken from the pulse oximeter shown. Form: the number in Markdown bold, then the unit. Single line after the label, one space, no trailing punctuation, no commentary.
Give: **94** %
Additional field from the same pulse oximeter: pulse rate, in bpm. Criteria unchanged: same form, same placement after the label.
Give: **57** bpm
